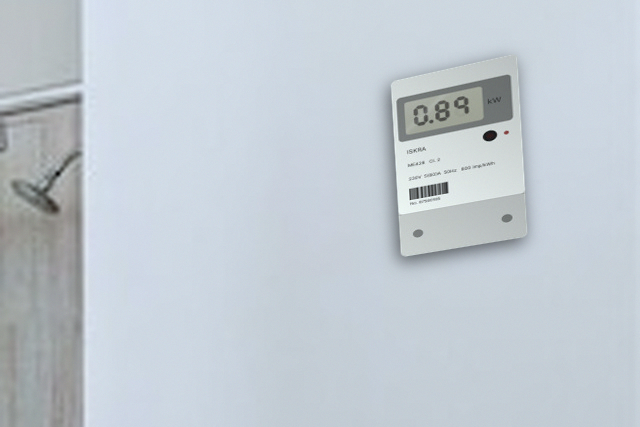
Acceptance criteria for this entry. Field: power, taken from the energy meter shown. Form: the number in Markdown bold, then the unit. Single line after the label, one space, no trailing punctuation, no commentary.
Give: **0.89** kW
